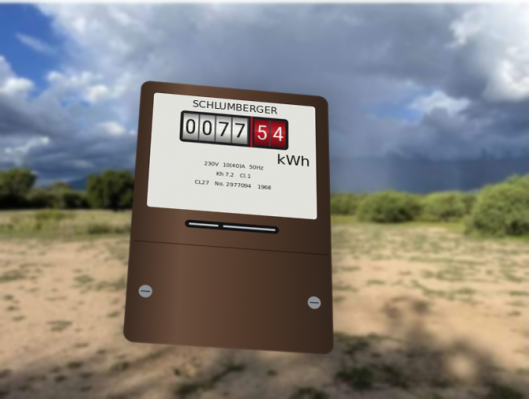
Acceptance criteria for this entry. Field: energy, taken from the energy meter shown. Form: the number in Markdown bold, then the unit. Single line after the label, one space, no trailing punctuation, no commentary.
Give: **77.54** kWh
